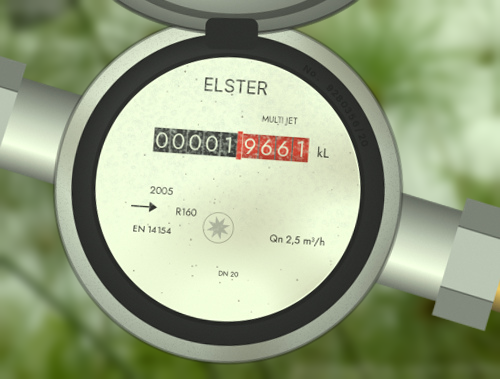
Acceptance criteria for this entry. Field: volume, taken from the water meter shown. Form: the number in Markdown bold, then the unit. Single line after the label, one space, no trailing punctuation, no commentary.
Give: **1.9661** kL
